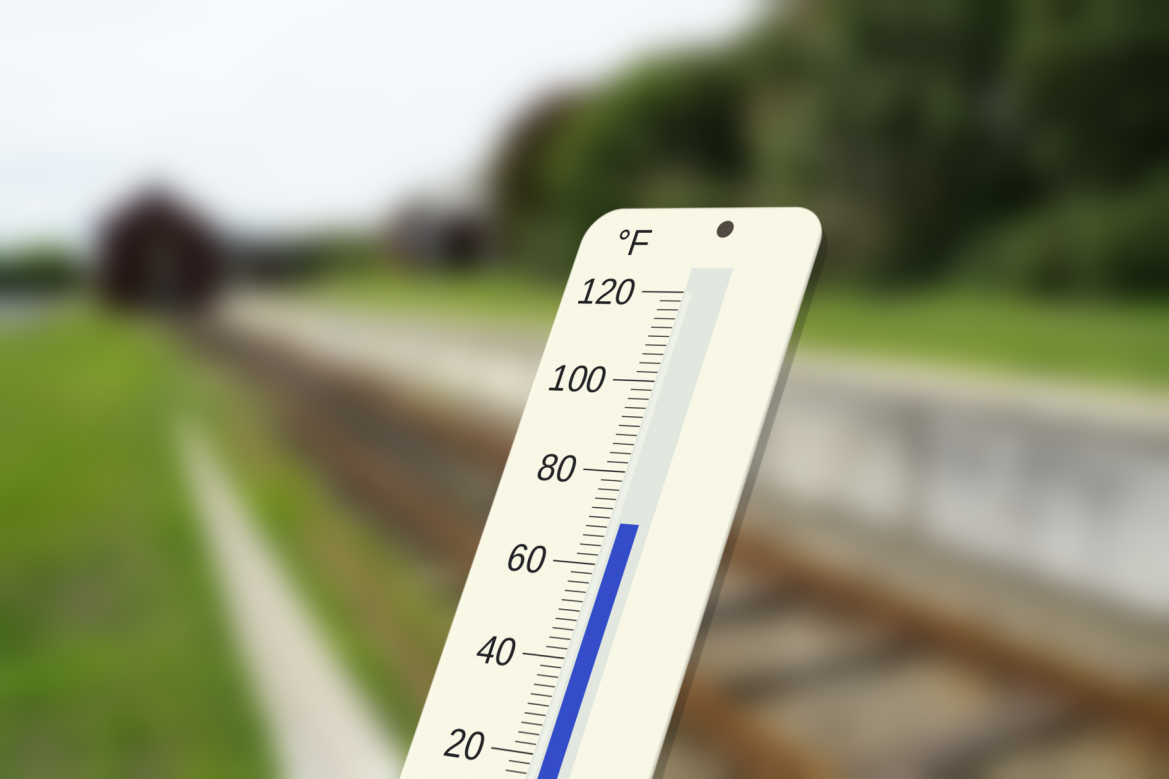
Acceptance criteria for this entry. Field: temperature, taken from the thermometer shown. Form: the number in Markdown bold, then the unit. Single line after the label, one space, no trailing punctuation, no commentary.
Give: **69** °F
